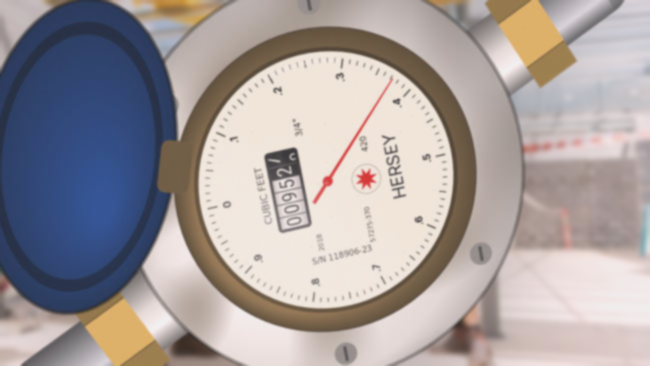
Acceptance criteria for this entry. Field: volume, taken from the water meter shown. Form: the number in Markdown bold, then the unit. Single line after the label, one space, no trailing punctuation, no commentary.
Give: **9527.37** ft³
